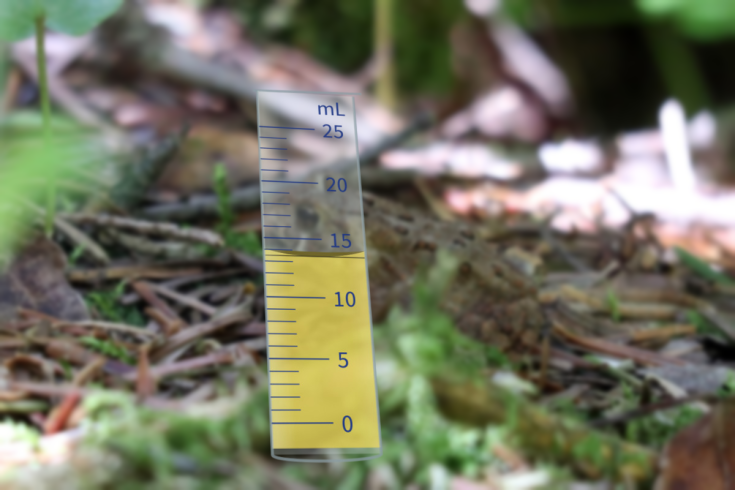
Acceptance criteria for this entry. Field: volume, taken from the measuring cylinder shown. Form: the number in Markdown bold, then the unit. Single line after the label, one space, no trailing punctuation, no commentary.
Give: **13.5** mL
